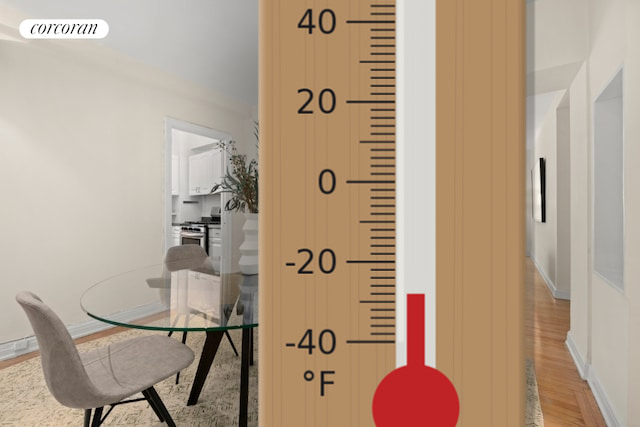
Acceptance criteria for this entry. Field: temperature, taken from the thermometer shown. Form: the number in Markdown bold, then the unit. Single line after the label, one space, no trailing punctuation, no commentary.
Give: **-28** °F
